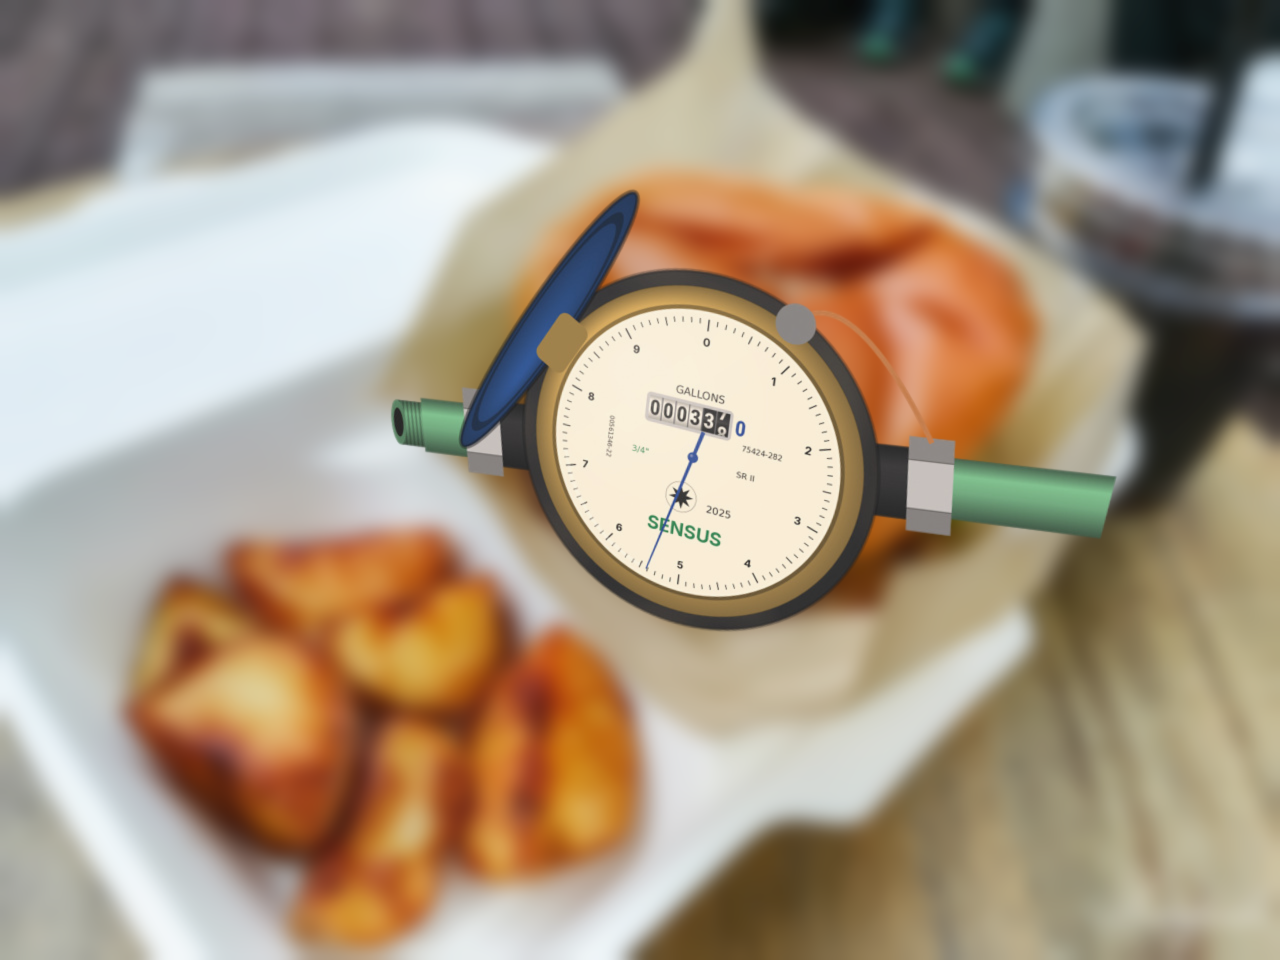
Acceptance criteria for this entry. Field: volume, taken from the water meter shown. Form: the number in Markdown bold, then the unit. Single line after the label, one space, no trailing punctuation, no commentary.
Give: **3375.4** gal
